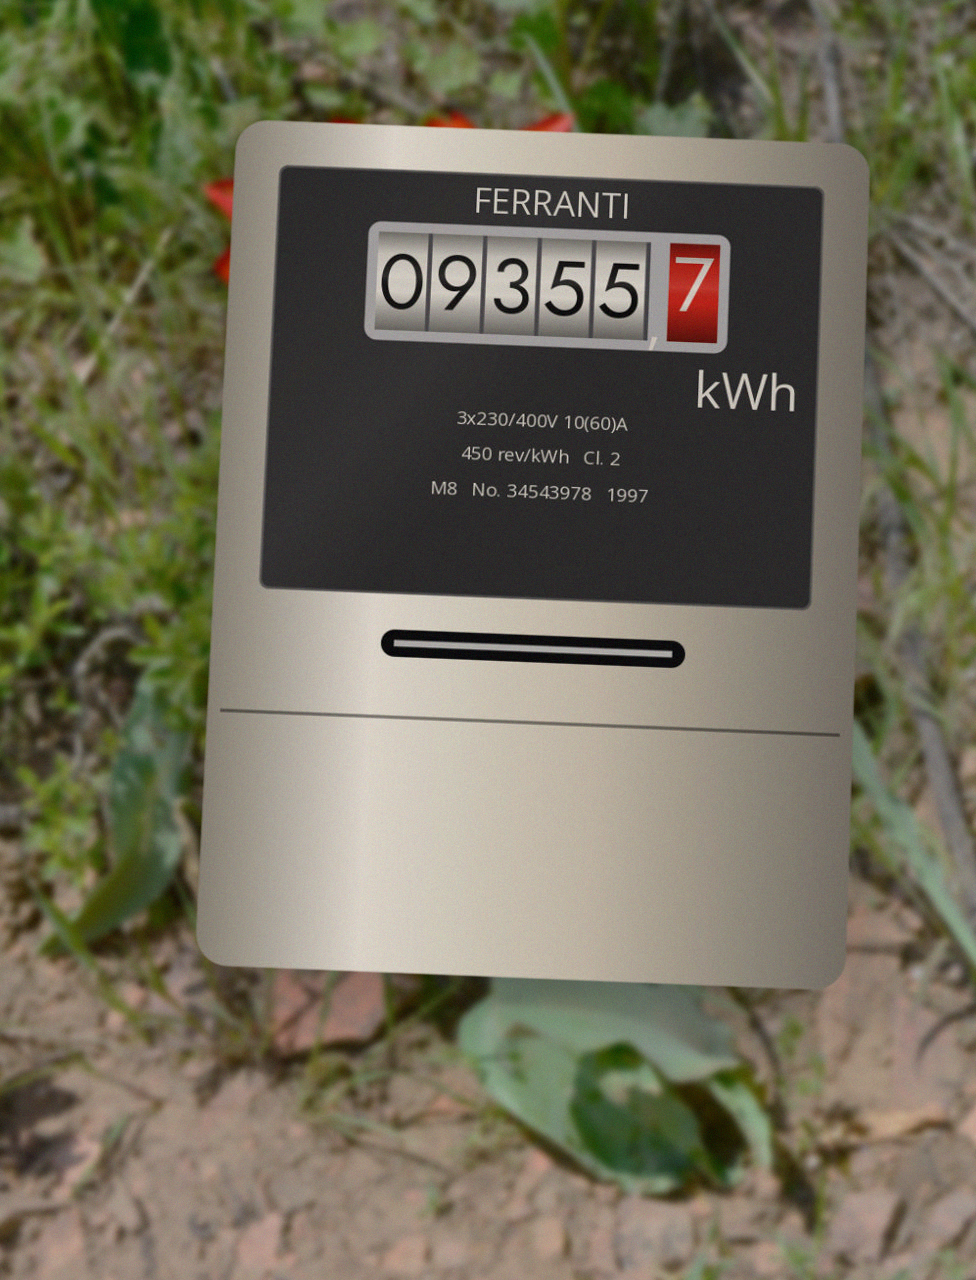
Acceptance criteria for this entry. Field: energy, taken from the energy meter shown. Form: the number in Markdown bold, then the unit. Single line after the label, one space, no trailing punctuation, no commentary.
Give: **9355.7** kWh
